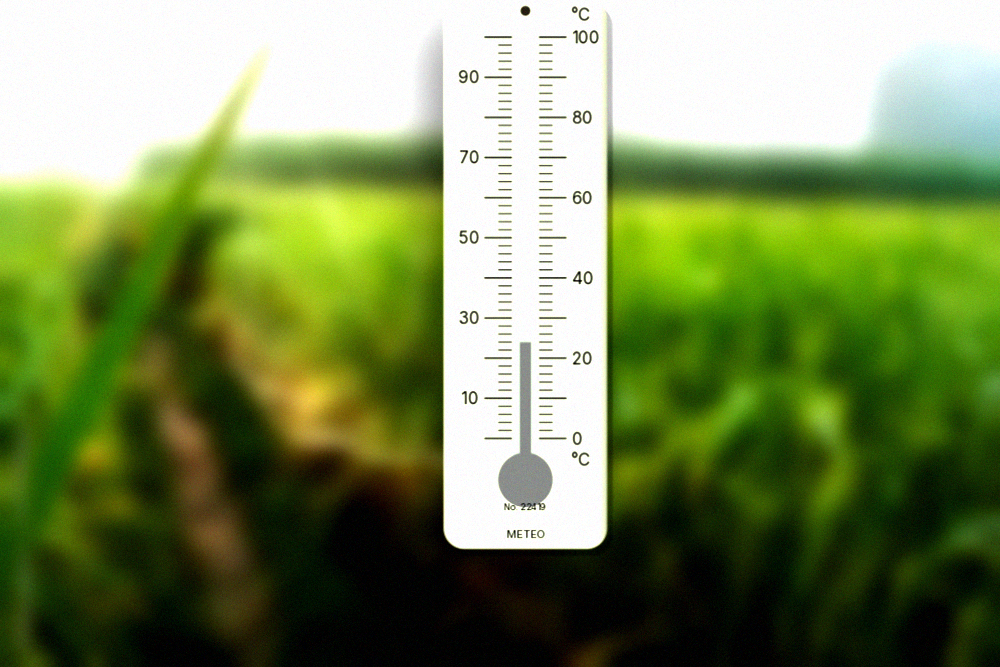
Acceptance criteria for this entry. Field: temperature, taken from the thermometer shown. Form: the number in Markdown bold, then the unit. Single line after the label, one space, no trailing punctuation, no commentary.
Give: **24** °C
